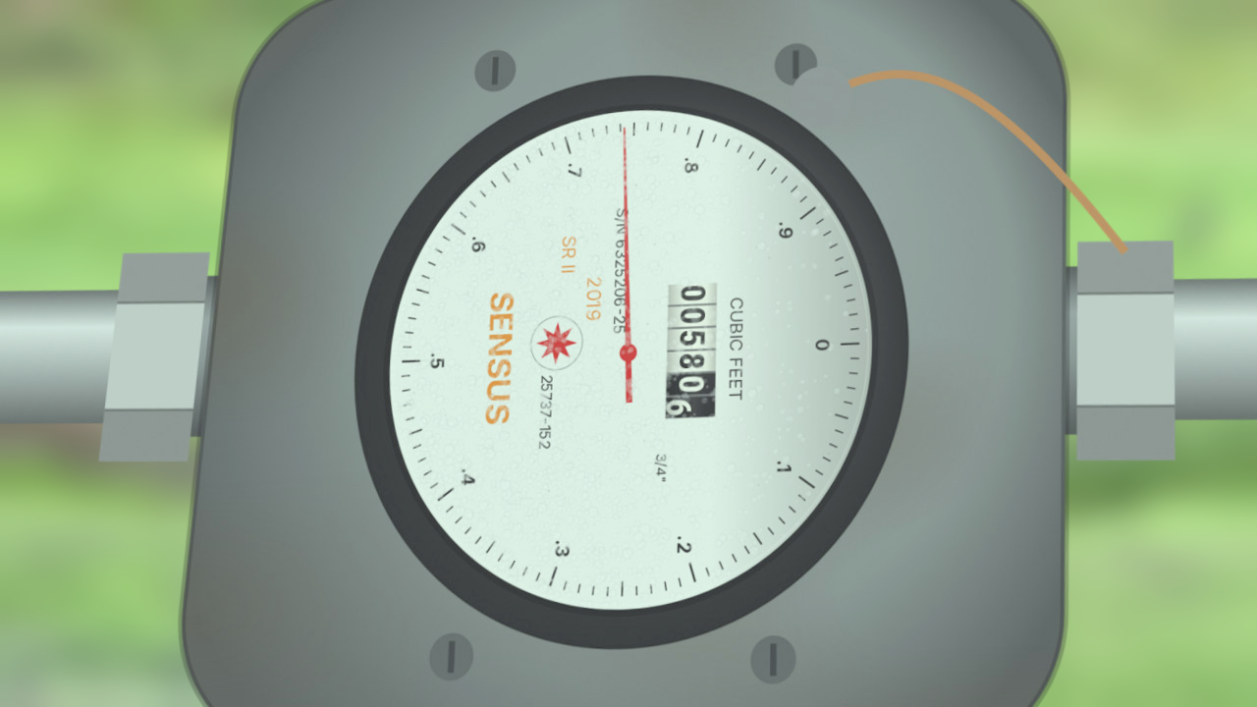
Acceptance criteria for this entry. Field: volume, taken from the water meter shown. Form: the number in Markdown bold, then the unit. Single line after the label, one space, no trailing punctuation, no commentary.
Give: **5805.74** ft³
